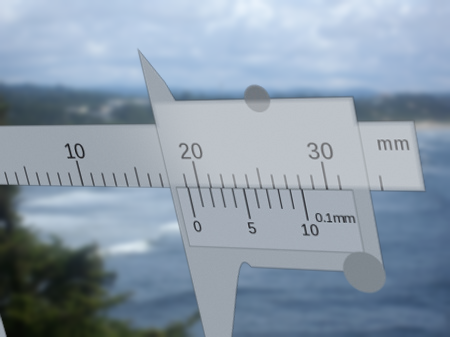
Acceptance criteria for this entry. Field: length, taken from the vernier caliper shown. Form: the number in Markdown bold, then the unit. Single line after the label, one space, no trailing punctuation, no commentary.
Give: **19.1** mm
